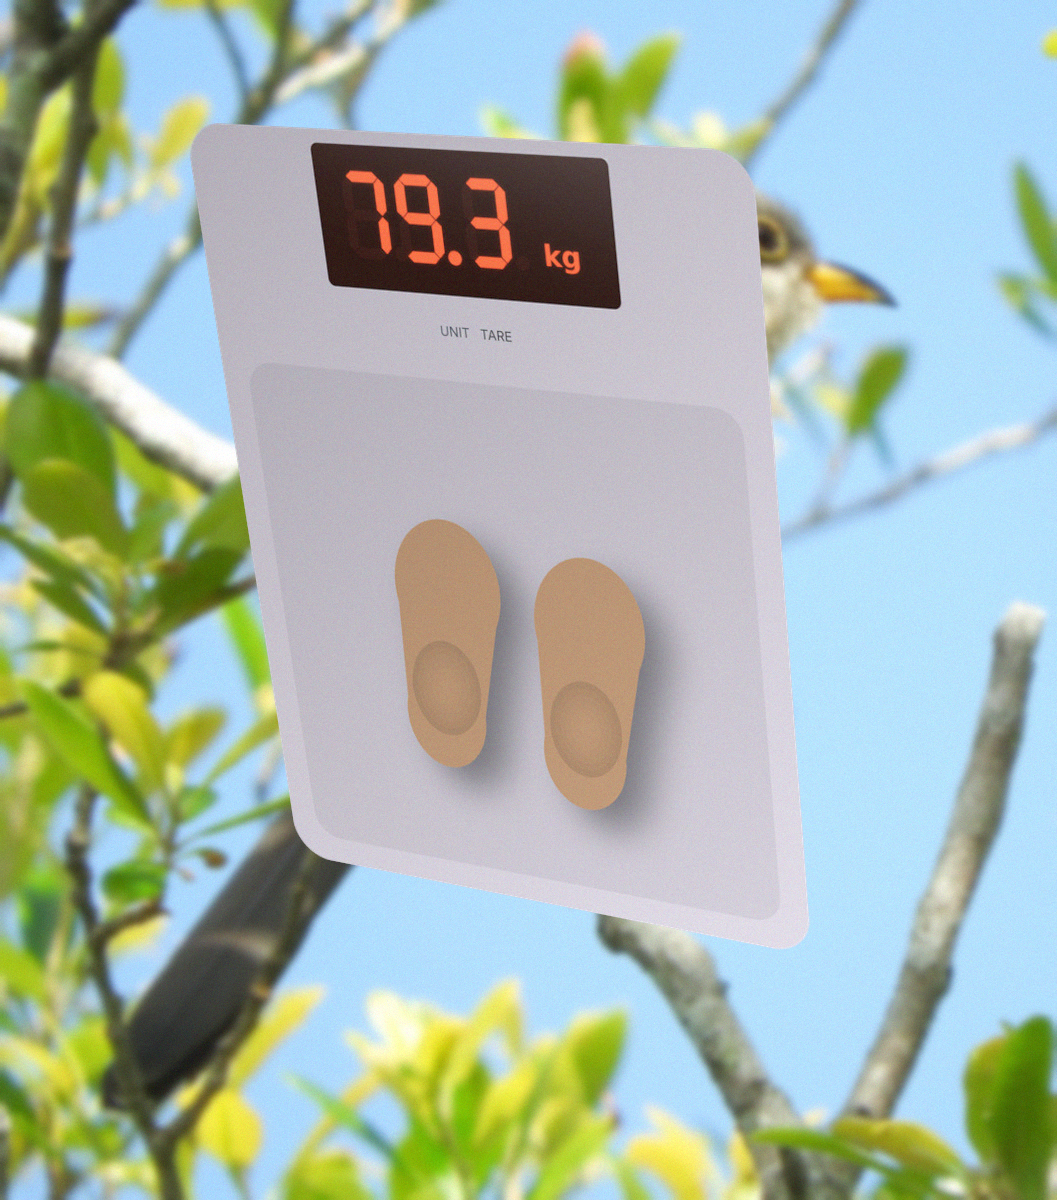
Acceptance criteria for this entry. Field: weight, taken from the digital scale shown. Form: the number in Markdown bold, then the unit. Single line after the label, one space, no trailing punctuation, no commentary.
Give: **79.3** kg
